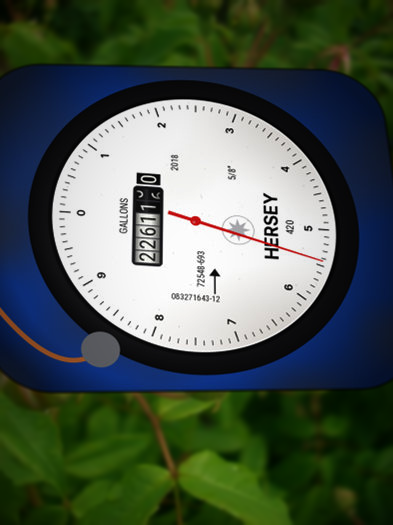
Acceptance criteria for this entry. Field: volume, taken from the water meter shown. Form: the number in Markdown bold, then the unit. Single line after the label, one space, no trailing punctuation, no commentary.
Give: **2261155.4** gal
